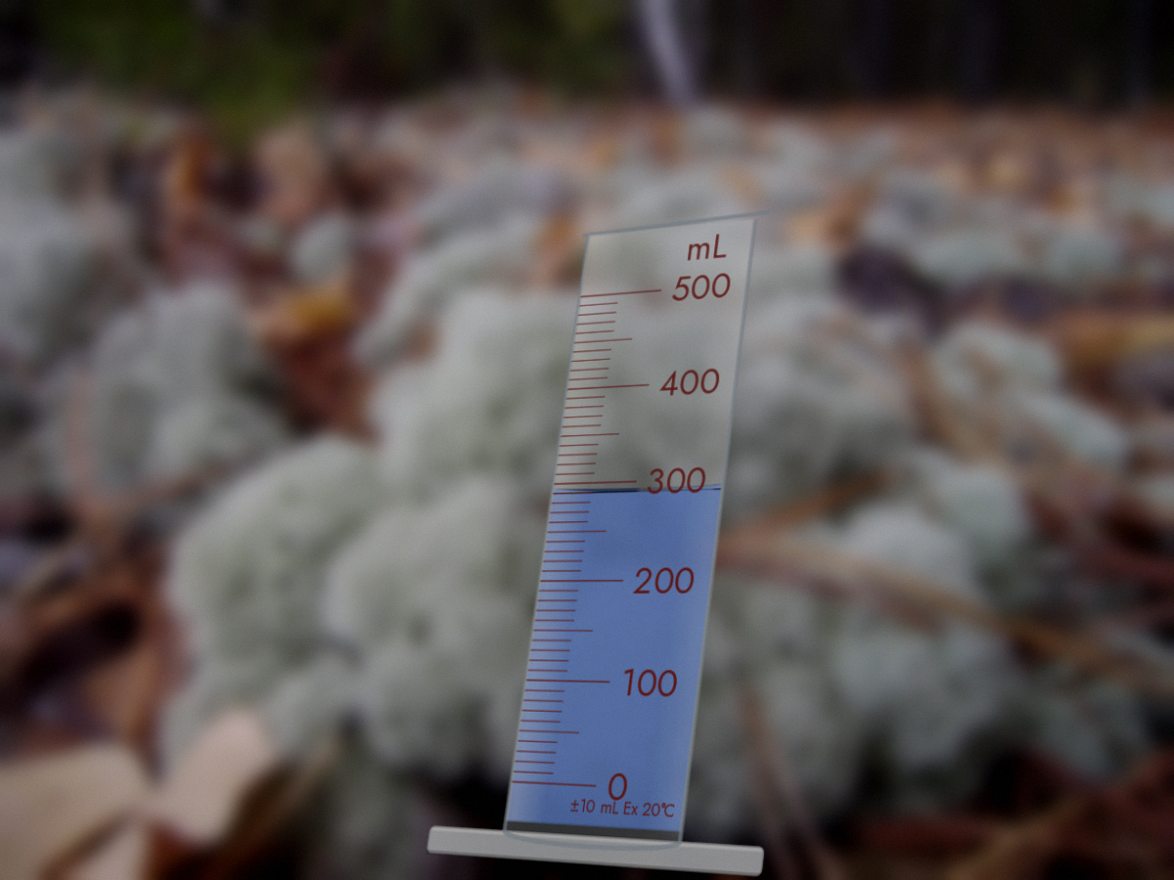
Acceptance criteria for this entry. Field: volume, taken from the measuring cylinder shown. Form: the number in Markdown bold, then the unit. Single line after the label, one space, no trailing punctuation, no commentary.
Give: **290** mL
